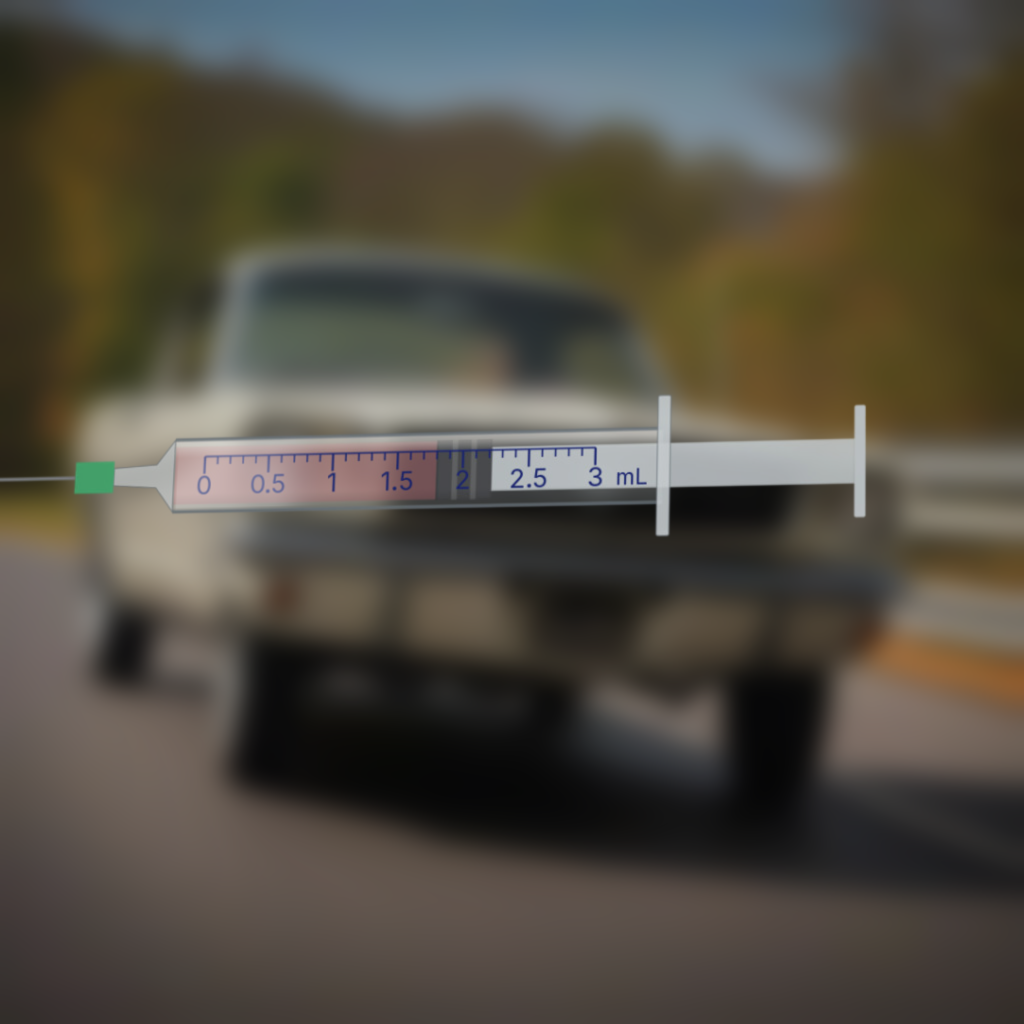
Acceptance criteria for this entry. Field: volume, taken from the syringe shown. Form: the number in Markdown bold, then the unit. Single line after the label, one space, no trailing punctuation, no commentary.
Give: **1.8** mL
